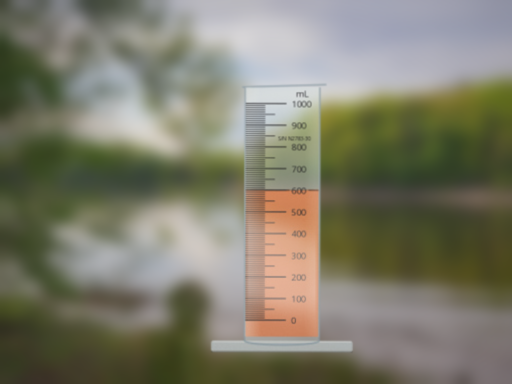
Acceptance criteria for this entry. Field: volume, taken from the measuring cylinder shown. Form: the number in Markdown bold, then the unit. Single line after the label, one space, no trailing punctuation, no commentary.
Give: **600** mL
